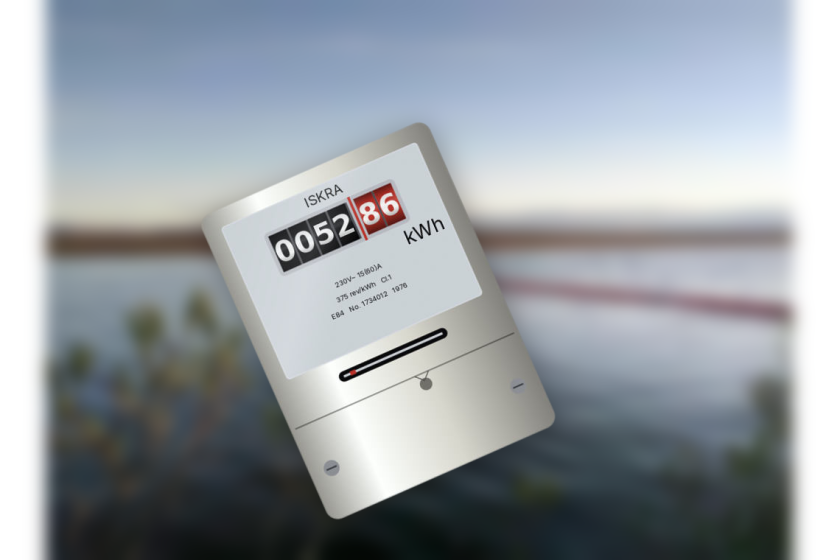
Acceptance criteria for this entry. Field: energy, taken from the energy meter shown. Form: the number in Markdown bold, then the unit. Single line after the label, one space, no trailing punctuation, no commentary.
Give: **52.86** kWh
